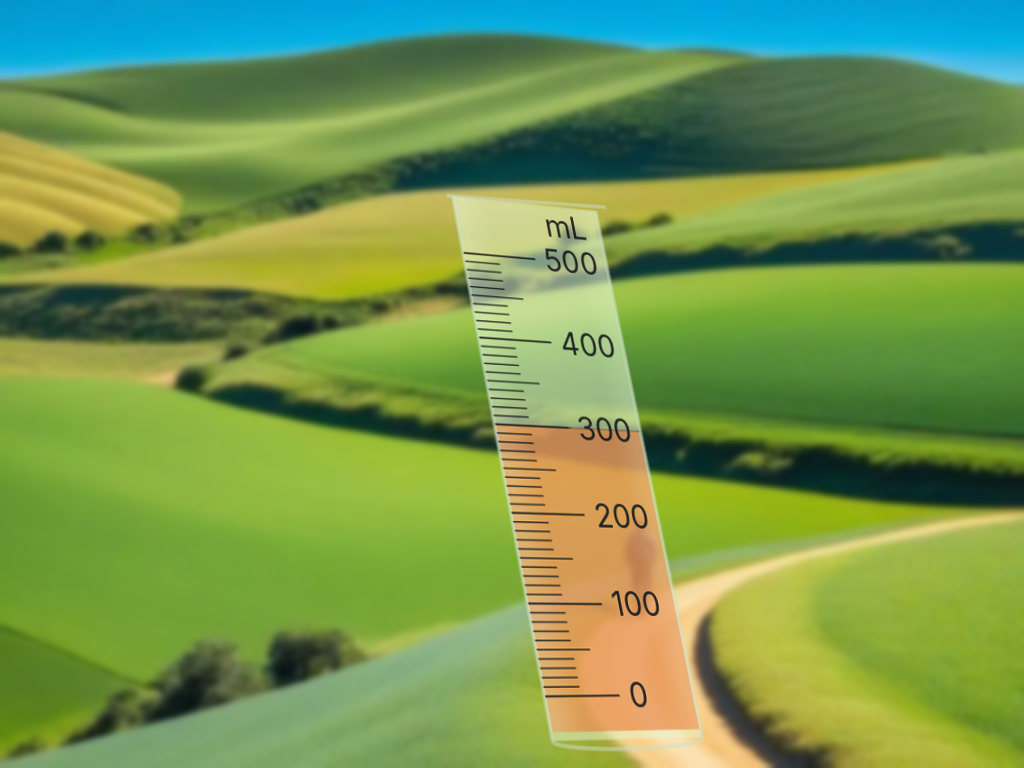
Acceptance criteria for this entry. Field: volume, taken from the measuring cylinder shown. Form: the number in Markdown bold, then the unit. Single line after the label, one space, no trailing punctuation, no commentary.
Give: **300** mL
